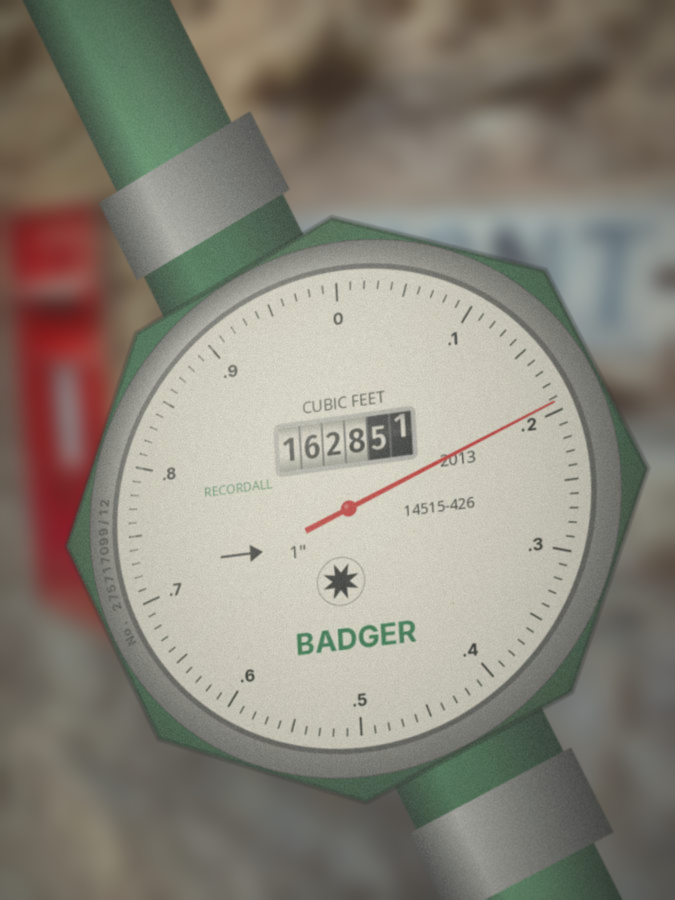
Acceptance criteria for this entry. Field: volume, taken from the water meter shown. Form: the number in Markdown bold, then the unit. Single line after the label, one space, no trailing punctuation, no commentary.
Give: **162851.19** ft³
